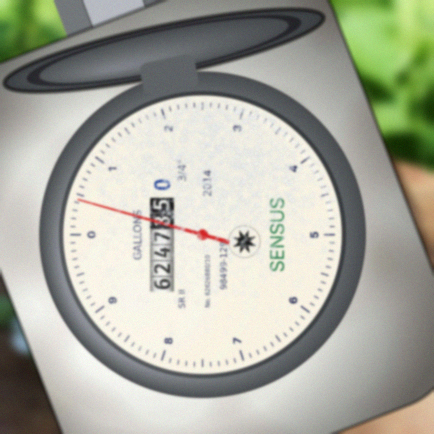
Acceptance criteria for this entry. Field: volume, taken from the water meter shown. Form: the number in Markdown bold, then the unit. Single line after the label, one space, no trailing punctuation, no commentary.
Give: **6247350.4** gal
